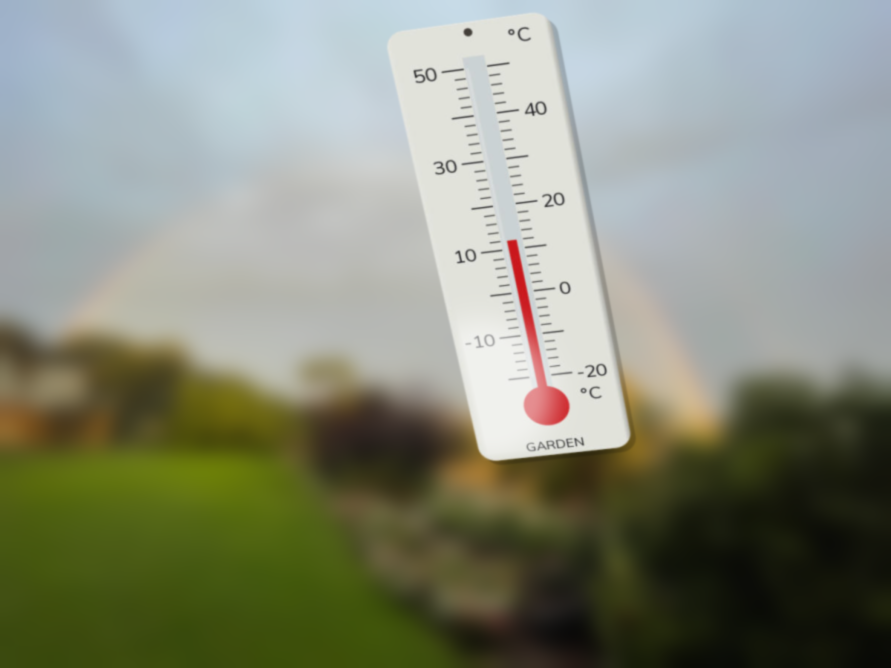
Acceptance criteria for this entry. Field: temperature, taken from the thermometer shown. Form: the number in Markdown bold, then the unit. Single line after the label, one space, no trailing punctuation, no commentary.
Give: **12** °C
